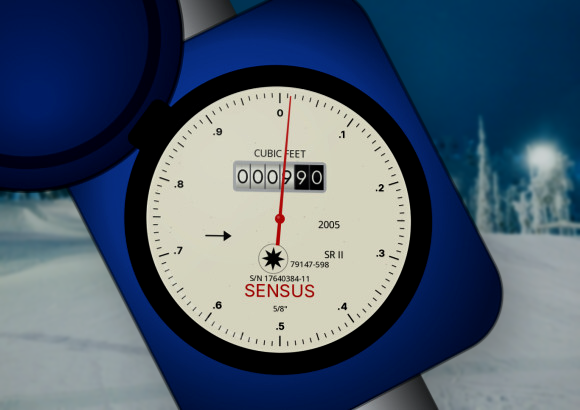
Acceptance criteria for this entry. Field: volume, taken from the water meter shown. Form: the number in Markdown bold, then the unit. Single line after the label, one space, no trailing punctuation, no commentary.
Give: **990.01** ft³
